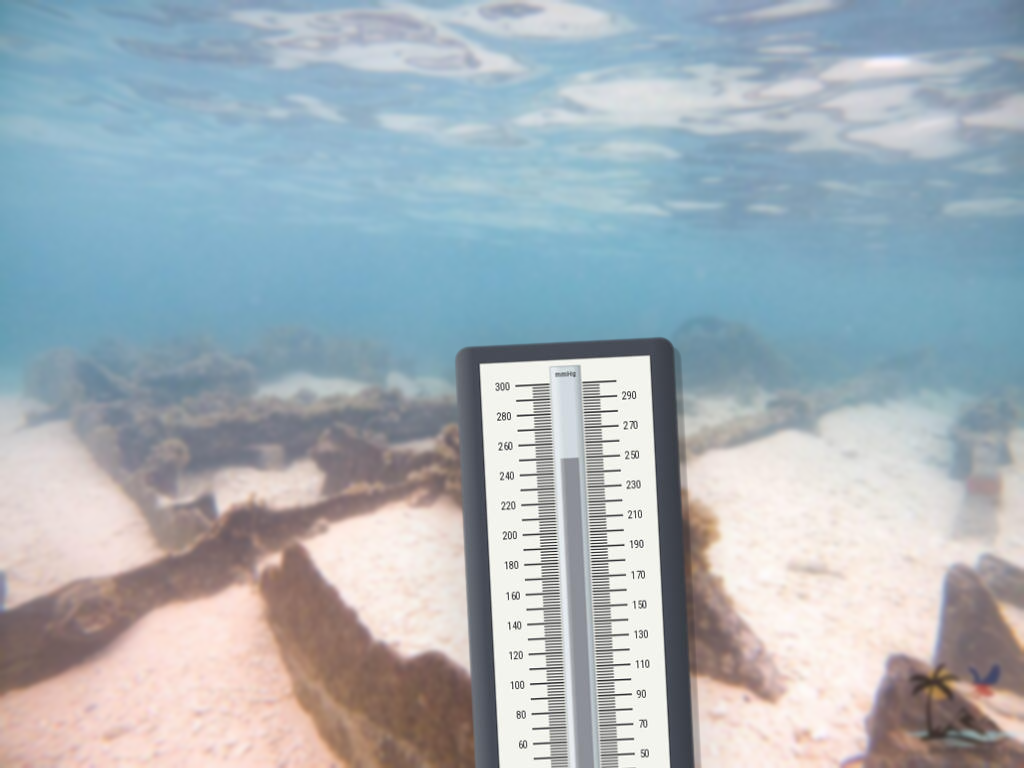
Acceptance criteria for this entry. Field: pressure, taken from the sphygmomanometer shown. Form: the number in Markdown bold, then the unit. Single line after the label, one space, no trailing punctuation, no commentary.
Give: **250** mmHg
